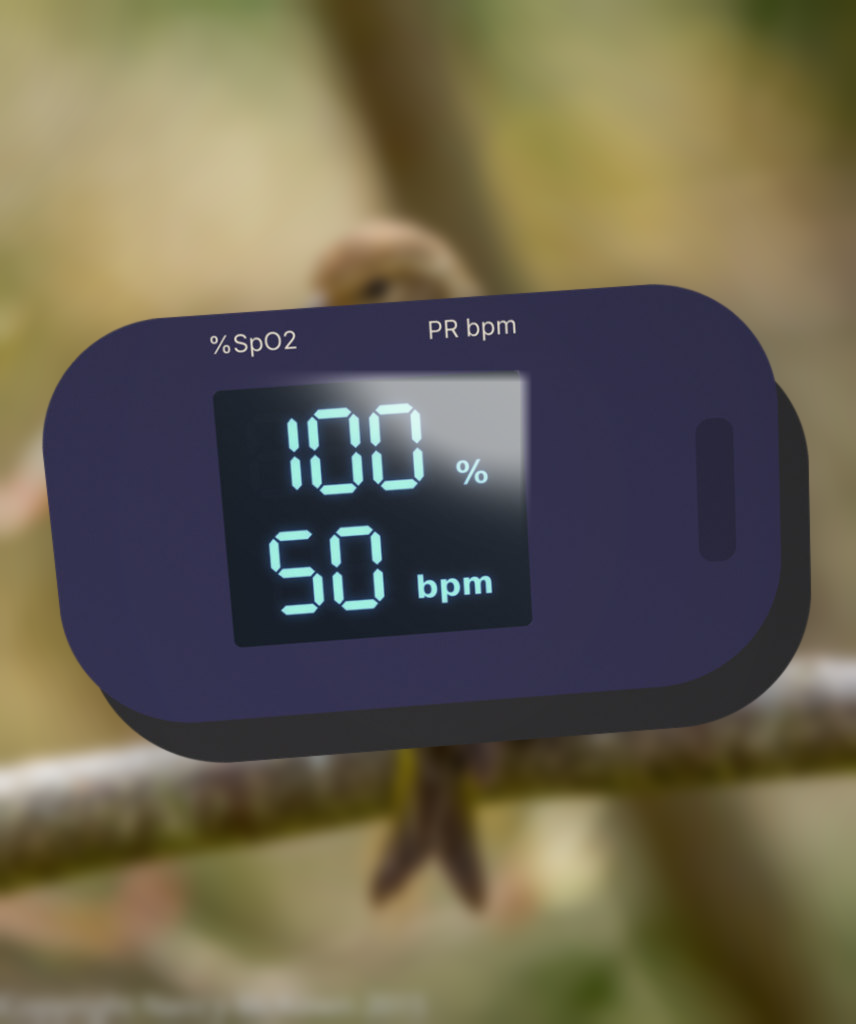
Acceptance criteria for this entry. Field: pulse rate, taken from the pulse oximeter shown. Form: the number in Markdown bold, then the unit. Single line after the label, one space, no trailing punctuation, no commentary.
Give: **50** bpm
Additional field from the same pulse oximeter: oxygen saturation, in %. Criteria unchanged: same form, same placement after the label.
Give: **100** %
